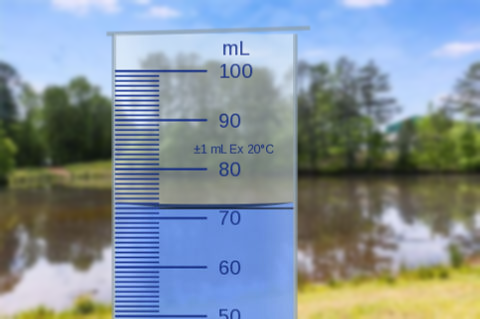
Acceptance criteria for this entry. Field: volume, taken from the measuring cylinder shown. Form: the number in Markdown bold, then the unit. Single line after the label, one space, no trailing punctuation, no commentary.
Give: **72** mL
